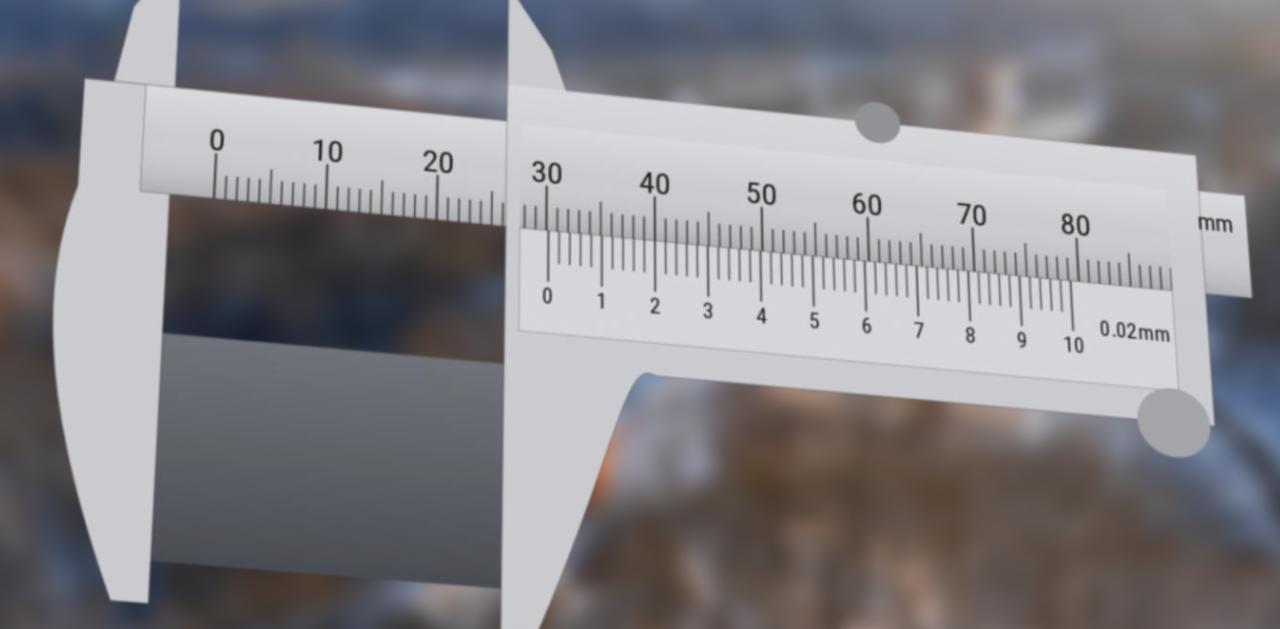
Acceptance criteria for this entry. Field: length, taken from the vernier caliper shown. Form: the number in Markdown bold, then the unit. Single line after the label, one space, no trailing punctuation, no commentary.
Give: **30.2** mm
